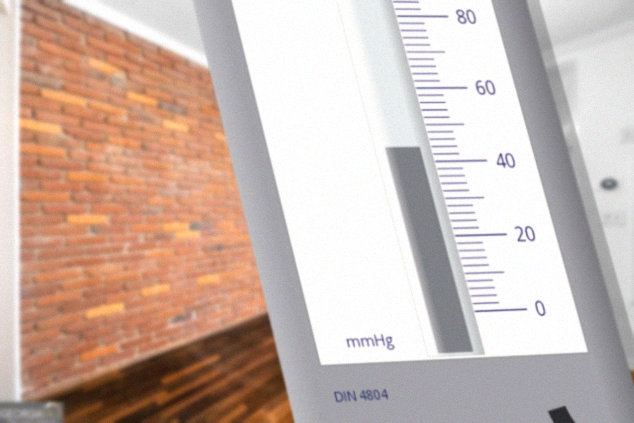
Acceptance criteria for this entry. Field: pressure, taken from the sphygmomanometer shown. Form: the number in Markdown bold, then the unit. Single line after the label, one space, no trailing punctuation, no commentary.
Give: **44** mmHg
